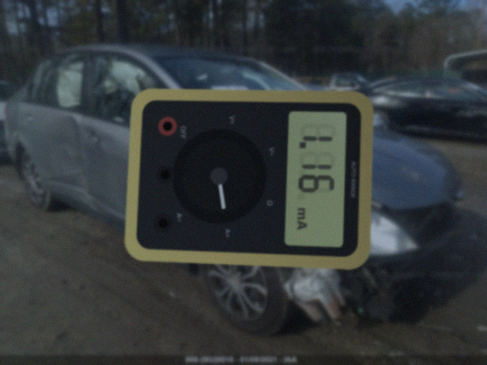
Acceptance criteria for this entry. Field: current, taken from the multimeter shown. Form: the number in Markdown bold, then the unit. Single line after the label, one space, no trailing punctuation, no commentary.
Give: **1.16** mA
